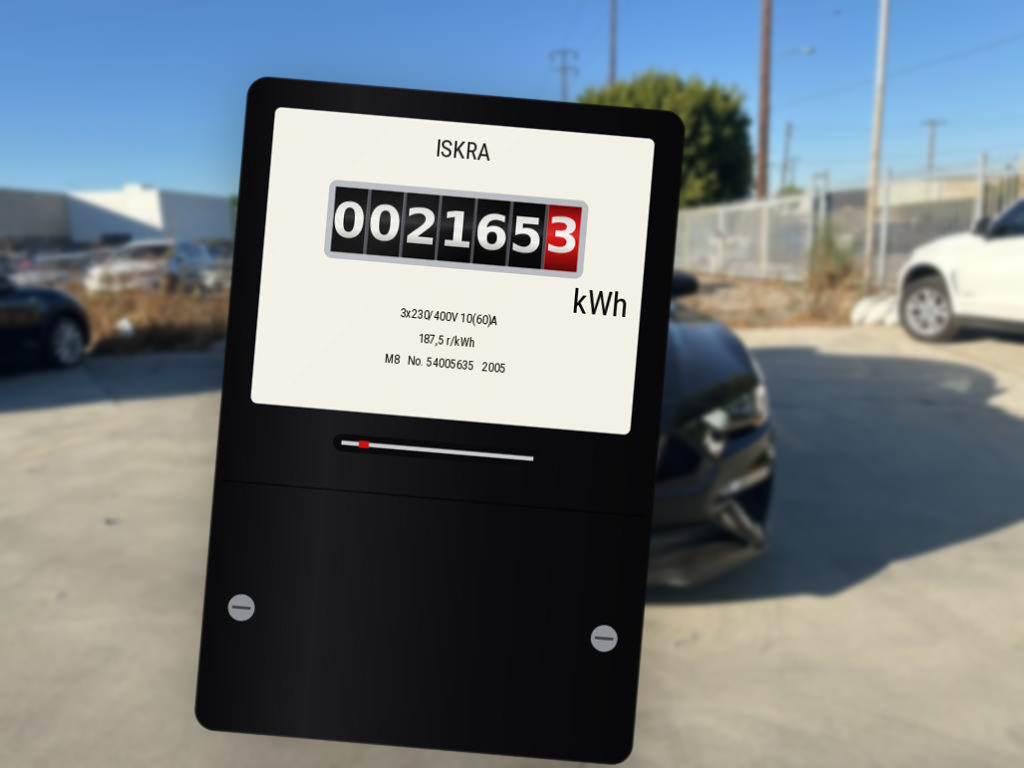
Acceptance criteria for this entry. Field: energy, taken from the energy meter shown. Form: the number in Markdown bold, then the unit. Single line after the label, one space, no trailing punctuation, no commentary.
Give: **2165.3** kWh
